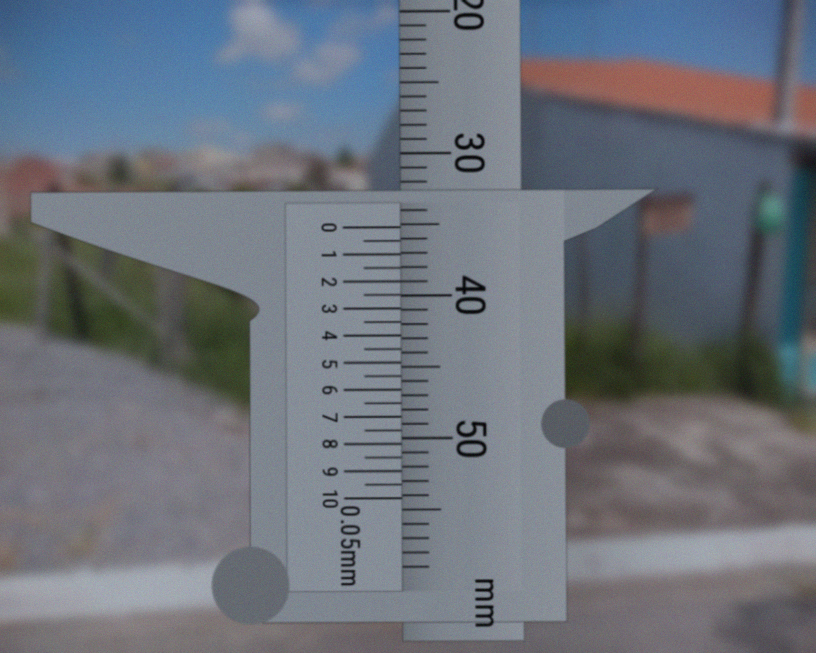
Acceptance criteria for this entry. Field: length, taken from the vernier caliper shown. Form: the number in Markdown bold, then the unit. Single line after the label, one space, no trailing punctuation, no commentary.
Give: **35.2** mm
